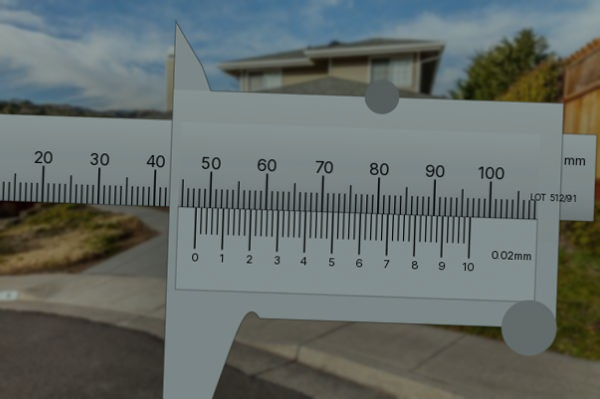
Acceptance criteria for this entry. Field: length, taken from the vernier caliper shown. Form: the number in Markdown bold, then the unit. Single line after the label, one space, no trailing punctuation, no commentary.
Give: **47.5** mm
